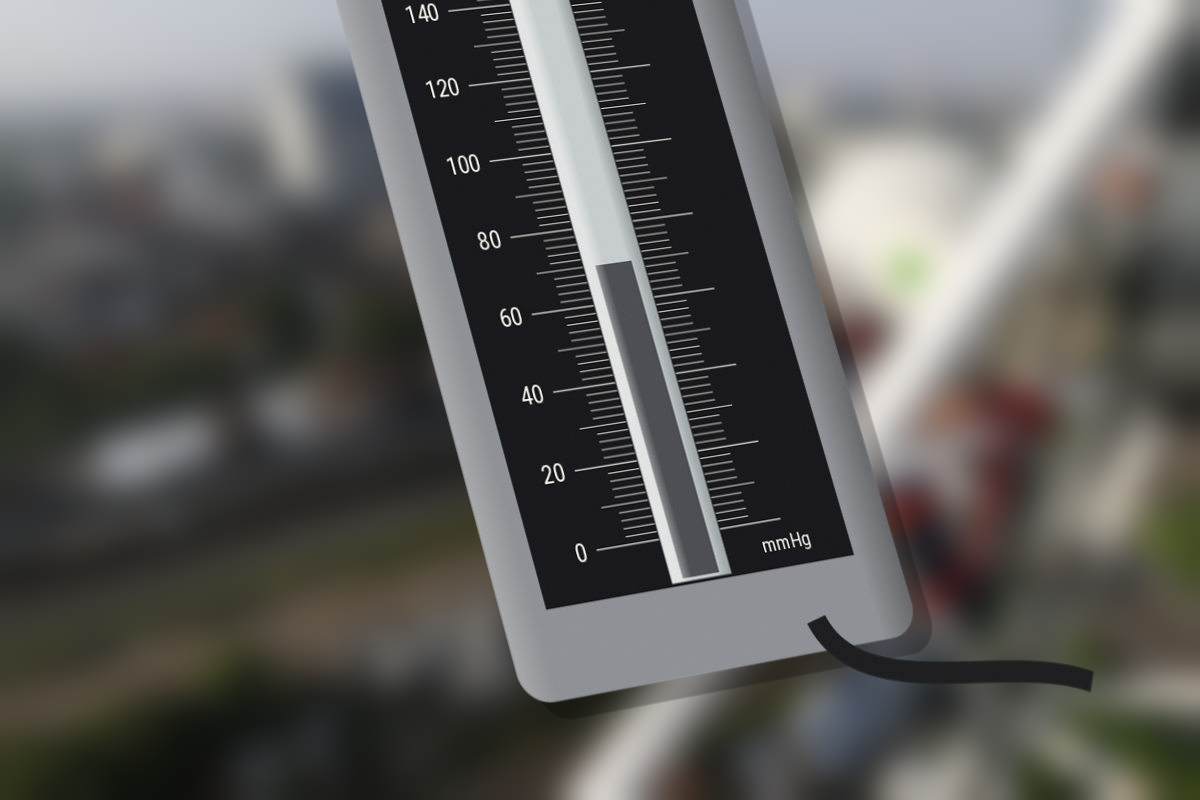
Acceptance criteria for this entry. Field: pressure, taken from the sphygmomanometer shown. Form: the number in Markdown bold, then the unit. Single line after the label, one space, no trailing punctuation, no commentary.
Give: **70** mmHg
